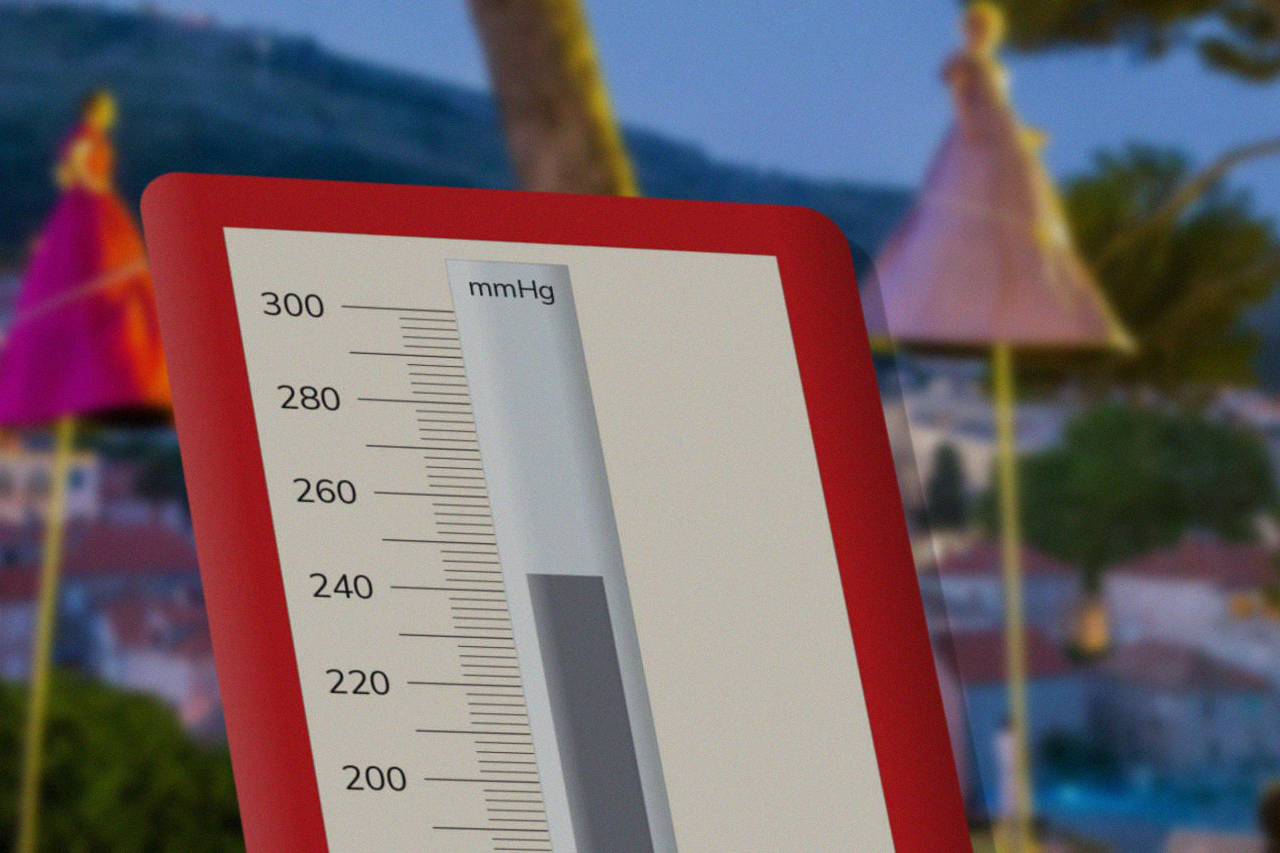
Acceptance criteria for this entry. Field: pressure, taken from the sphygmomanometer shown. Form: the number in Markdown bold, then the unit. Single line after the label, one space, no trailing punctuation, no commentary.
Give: **244** mmHg
